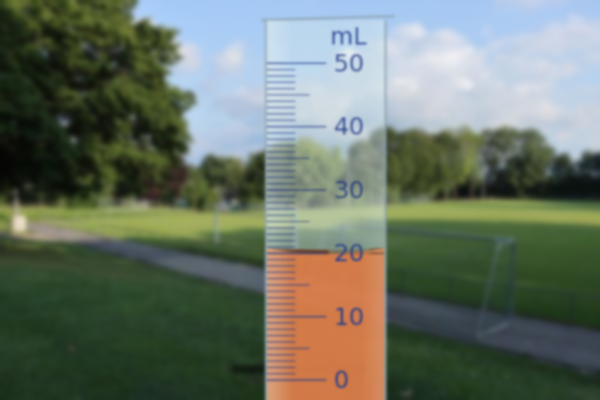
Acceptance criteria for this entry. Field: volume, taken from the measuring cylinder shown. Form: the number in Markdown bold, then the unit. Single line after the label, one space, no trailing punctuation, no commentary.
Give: **20** mL
